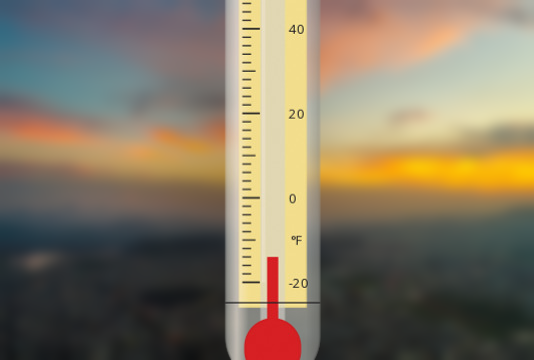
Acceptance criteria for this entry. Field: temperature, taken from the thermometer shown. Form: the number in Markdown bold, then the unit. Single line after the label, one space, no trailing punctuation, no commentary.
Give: **-14** °F
